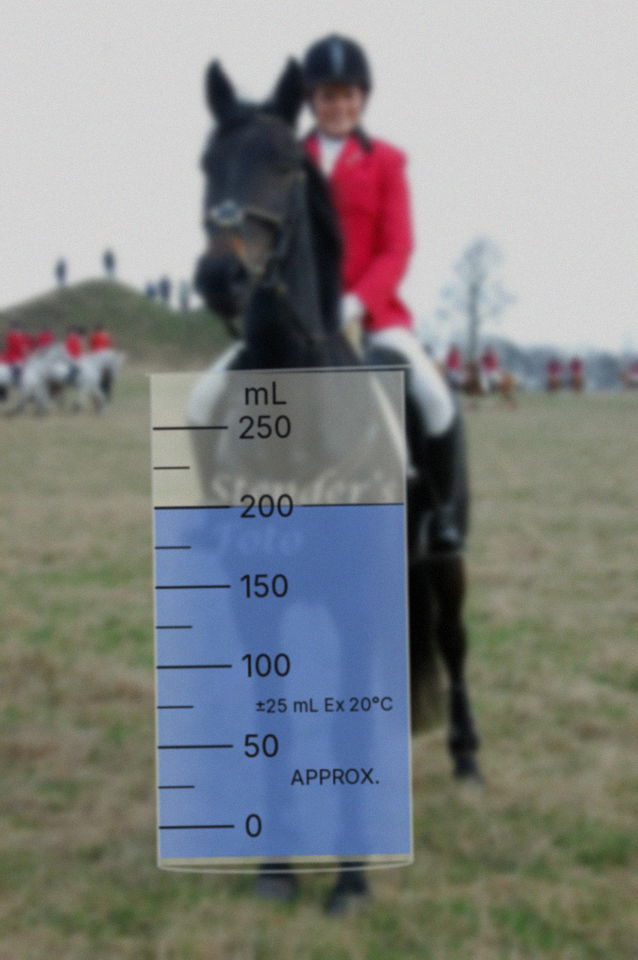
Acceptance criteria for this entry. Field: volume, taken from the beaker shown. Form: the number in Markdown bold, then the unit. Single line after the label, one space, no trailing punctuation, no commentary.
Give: **200** mL
